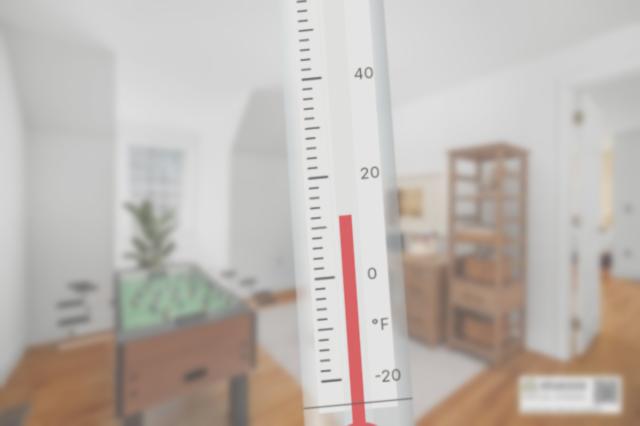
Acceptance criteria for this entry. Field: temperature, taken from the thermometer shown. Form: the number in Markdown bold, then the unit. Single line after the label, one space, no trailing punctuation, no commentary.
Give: **12** °F
